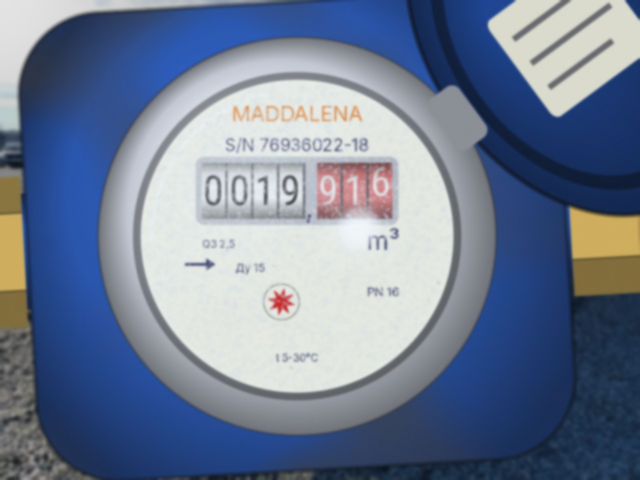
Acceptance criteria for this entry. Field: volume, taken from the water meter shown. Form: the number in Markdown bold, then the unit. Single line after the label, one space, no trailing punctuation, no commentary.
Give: **19.916** m³
